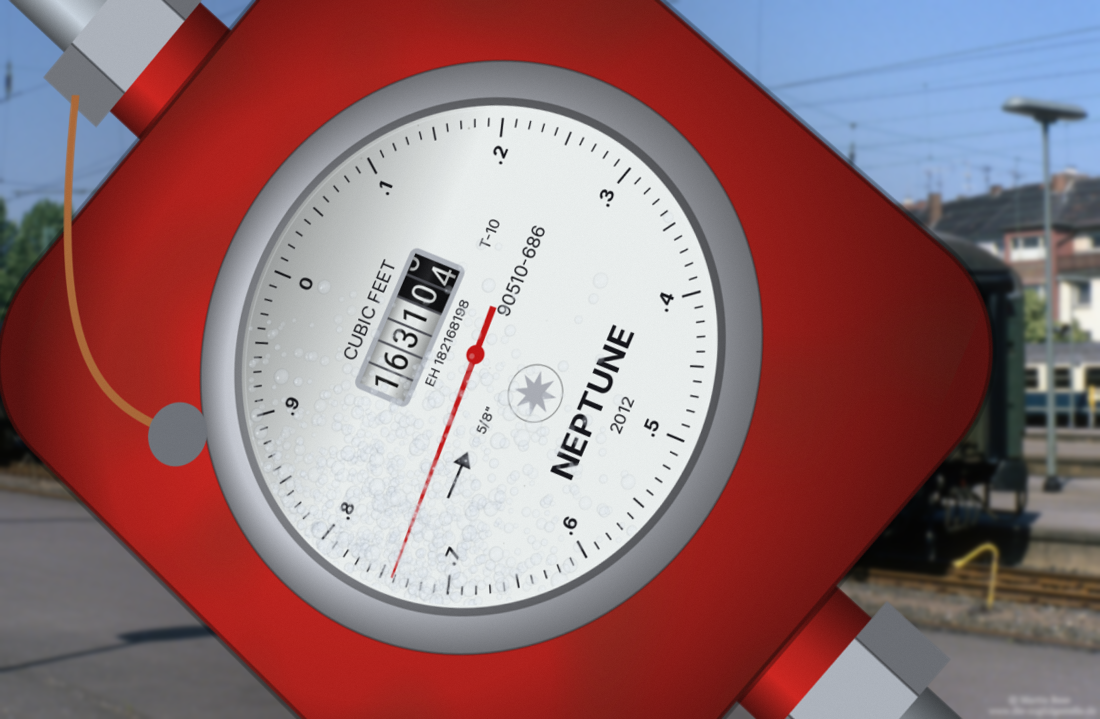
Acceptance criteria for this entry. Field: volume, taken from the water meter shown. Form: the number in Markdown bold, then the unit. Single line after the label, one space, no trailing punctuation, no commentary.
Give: **163103.74** ft³
